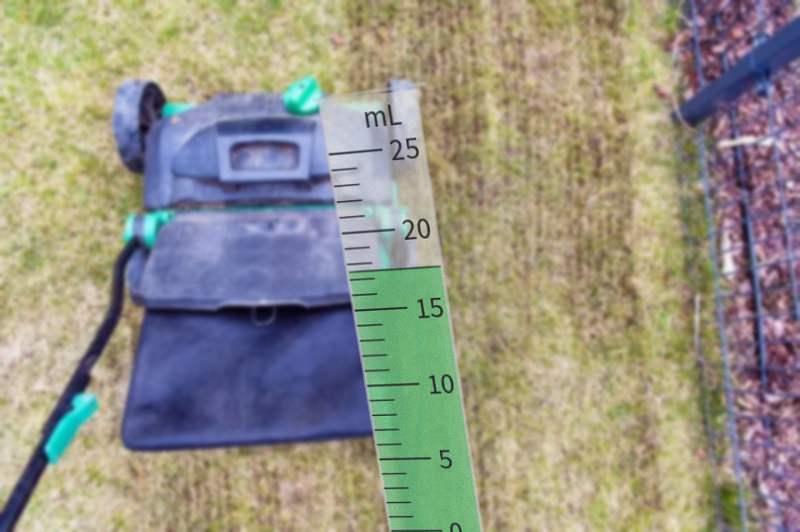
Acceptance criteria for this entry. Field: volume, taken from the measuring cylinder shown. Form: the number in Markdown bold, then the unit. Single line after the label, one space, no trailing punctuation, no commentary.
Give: **17.5** mL
